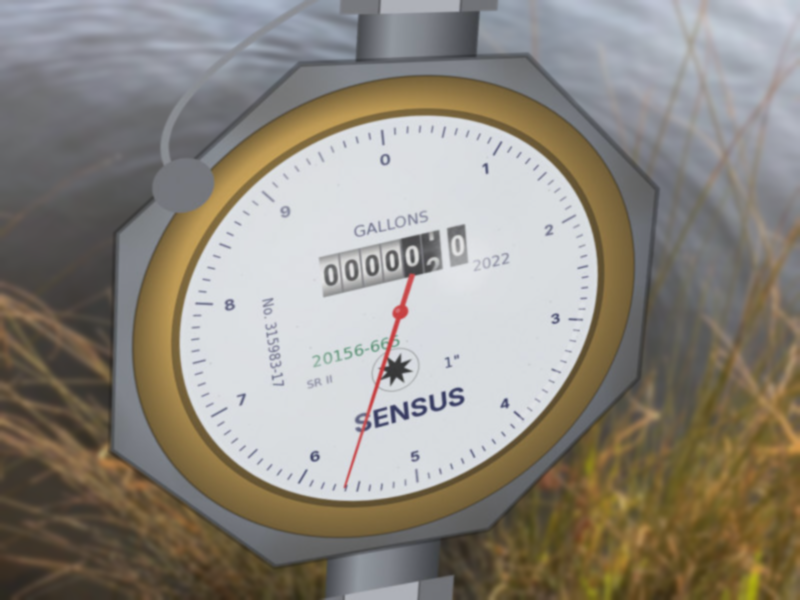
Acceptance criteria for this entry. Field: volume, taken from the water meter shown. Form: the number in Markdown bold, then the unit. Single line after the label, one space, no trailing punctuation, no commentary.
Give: **15.6** gal
